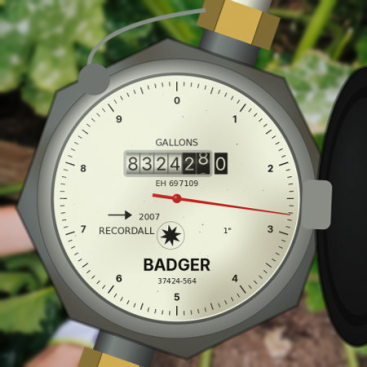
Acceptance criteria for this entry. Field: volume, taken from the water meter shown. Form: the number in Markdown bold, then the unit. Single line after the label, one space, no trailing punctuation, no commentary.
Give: **8324282.7** gal
